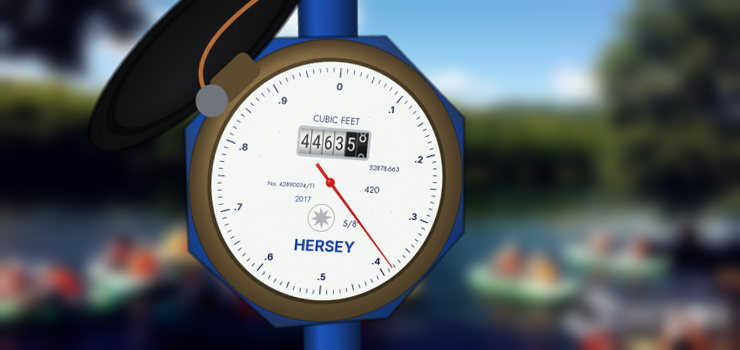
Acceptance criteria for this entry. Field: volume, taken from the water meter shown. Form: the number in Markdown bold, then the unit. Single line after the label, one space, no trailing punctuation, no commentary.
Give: **446358.38** ft³
